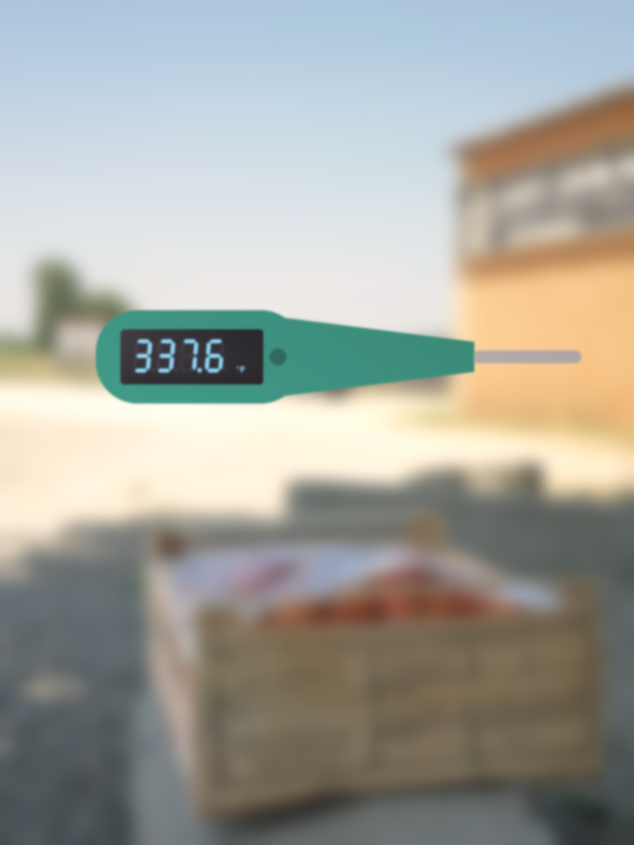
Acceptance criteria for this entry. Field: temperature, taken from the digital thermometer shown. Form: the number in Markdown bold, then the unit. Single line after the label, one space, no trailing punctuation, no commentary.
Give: **337.6** °F
